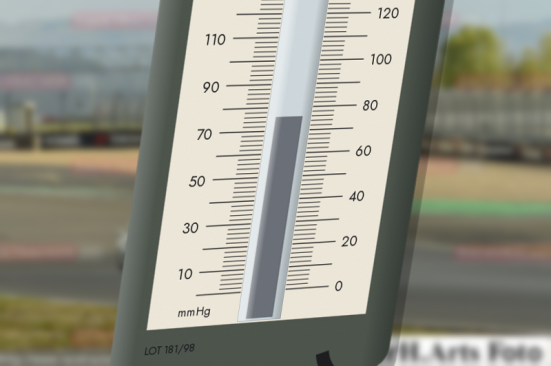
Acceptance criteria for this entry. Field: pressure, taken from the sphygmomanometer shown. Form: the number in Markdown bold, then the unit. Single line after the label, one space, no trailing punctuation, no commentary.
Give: **76** mmHg
